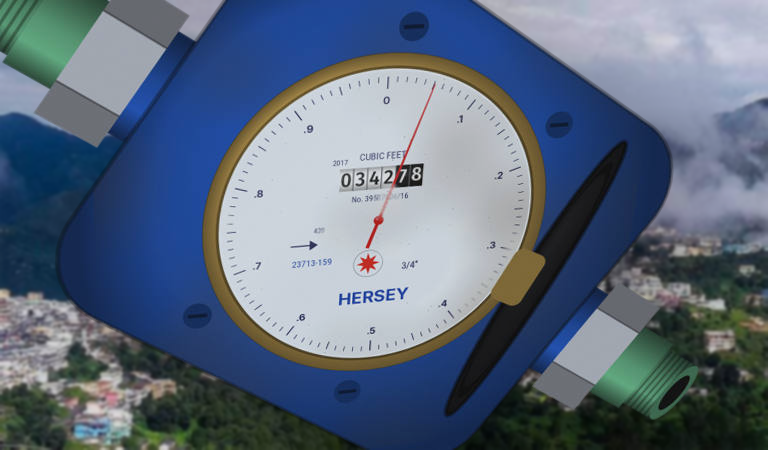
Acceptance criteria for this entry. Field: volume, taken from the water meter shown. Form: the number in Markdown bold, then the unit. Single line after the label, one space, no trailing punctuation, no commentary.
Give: **34278.05** ft³
